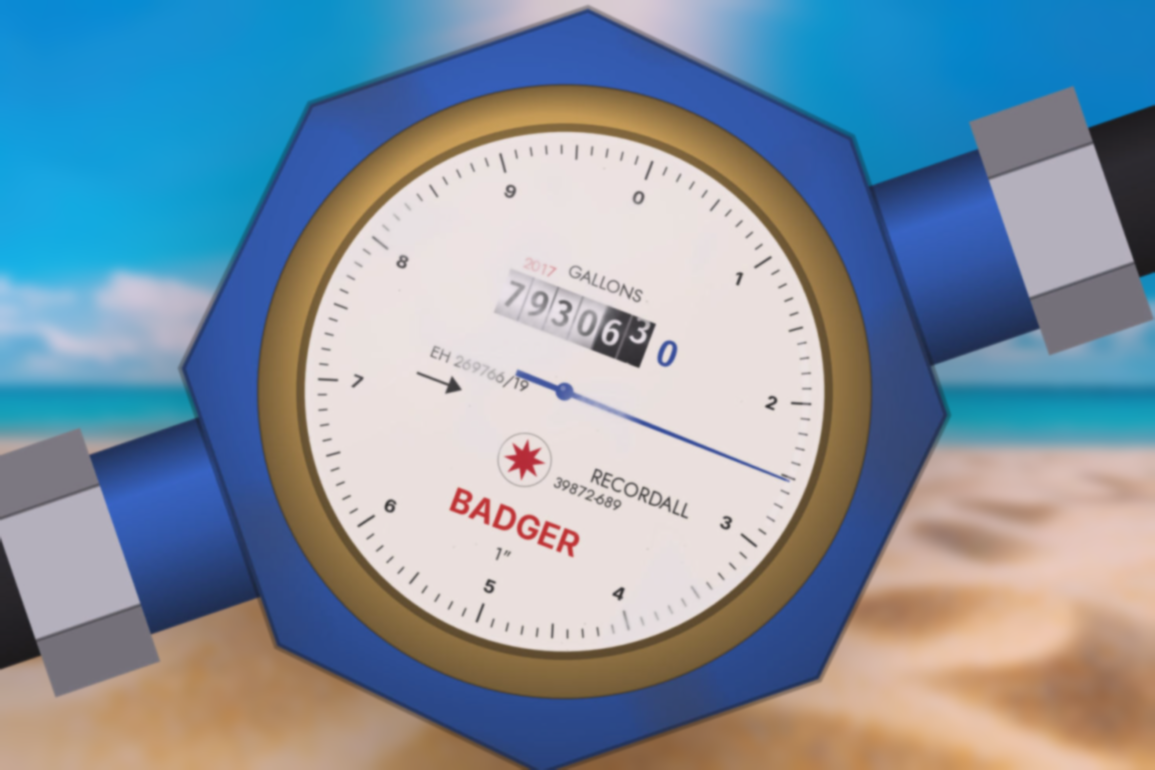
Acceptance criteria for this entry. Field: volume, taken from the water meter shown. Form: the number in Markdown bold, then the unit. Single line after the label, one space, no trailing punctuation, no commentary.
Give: **7930632.5** gal
